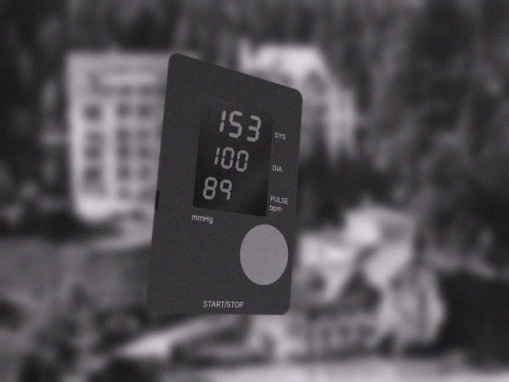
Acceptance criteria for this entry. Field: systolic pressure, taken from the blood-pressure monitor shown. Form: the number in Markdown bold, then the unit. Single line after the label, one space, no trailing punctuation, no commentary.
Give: **153** mmHg
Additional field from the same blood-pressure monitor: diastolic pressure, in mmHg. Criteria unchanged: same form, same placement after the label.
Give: **100** mmHg
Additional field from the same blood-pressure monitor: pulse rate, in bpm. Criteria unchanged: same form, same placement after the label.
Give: **89** bpm
